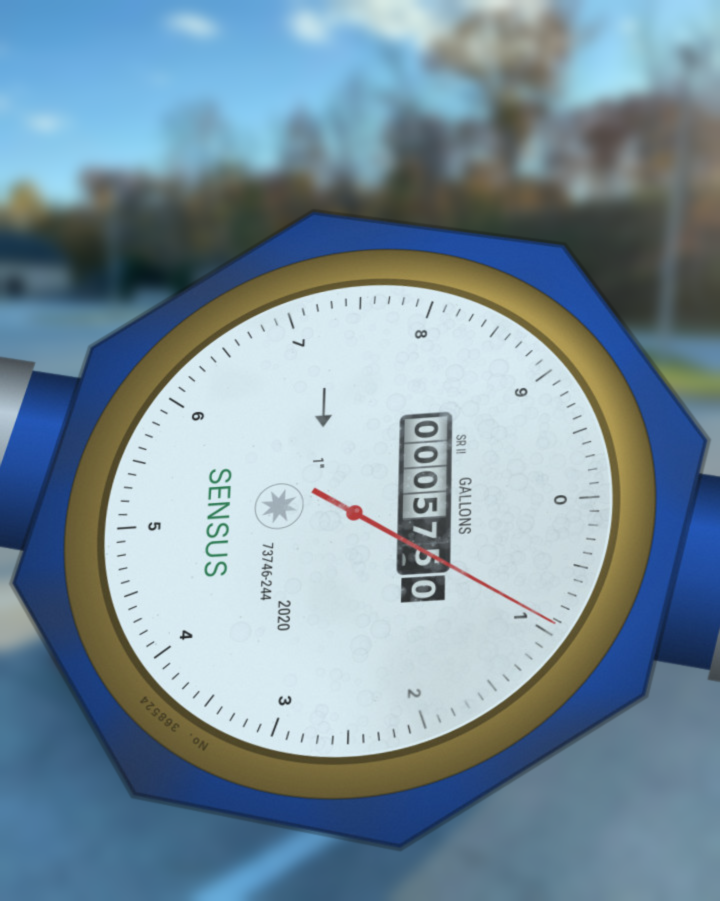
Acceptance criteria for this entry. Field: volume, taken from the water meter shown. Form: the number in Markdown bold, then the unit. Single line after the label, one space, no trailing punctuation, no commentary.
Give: **5750.9** gal
